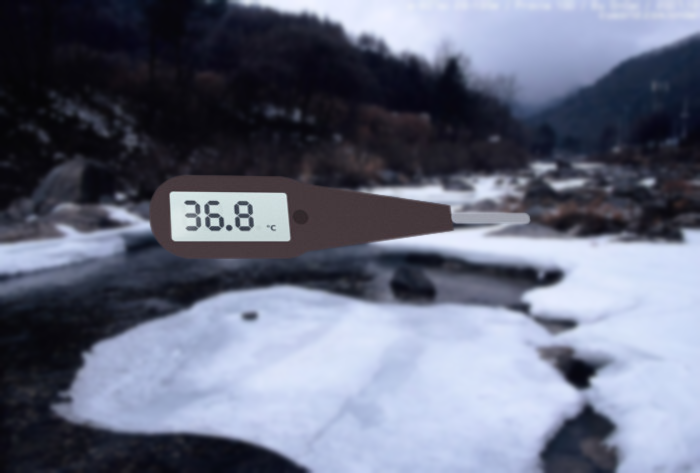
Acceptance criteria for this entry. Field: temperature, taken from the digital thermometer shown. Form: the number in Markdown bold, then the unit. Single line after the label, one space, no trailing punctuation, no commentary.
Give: **36.8** °C
